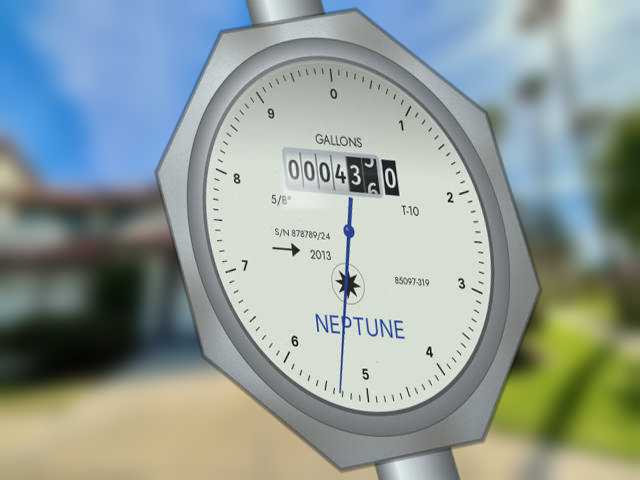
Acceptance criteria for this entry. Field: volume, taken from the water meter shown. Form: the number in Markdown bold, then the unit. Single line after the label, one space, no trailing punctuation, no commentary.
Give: **4355.3** gal
